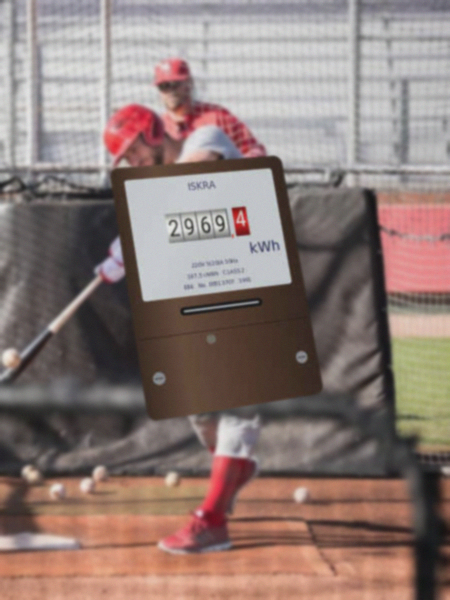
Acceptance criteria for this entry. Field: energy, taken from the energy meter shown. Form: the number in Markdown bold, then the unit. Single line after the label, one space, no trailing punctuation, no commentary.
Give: **2969.4** kWh
